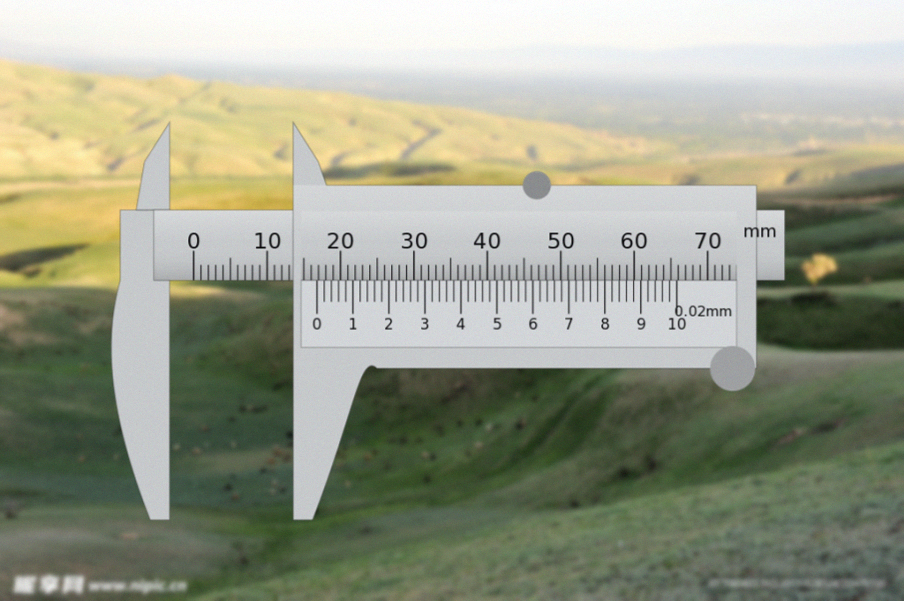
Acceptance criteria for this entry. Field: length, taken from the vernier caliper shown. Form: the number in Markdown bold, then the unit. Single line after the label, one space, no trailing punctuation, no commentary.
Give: **16.8** mm
